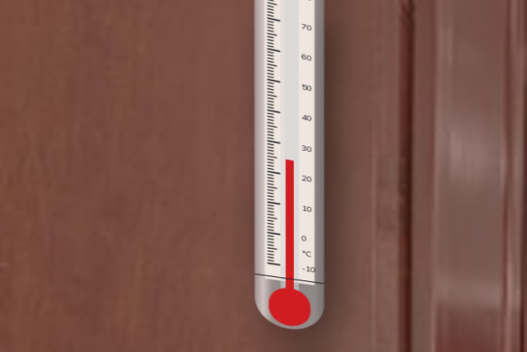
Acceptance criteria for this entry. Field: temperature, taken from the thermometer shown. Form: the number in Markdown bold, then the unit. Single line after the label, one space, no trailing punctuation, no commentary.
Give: **25** °C
